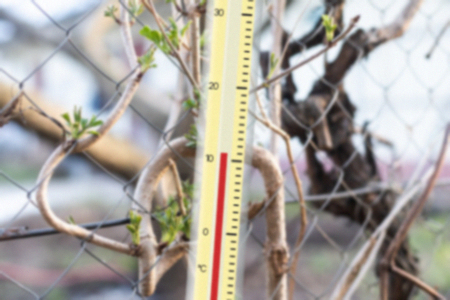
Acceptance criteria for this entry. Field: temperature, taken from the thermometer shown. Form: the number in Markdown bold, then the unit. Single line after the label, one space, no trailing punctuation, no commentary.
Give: **11** °C
